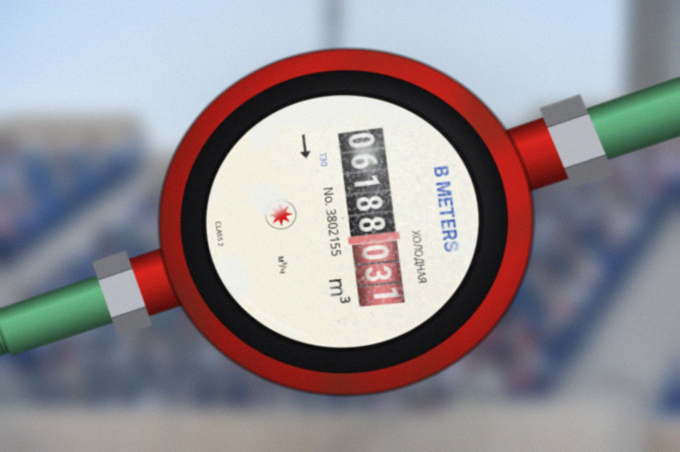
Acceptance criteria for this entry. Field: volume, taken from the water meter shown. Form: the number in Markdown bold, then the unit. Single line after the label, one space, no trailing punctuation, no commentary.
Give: **6188.031** m³
